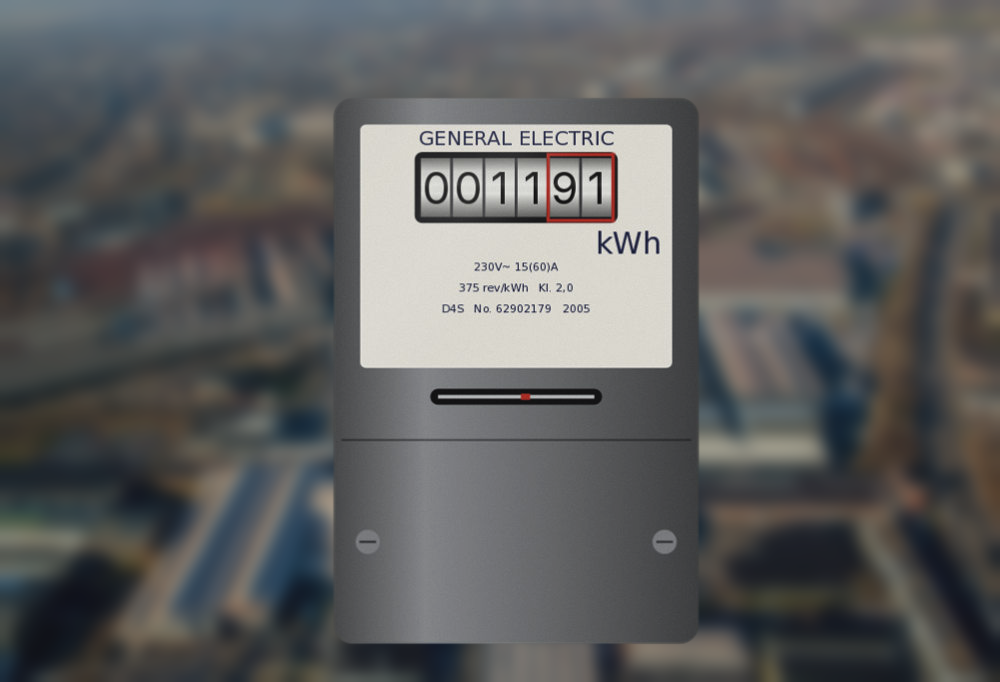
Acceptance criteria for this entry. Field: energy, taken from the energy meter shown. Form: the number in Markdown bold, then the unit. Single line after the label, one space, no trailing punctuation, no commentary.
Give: **11.91** kWh
